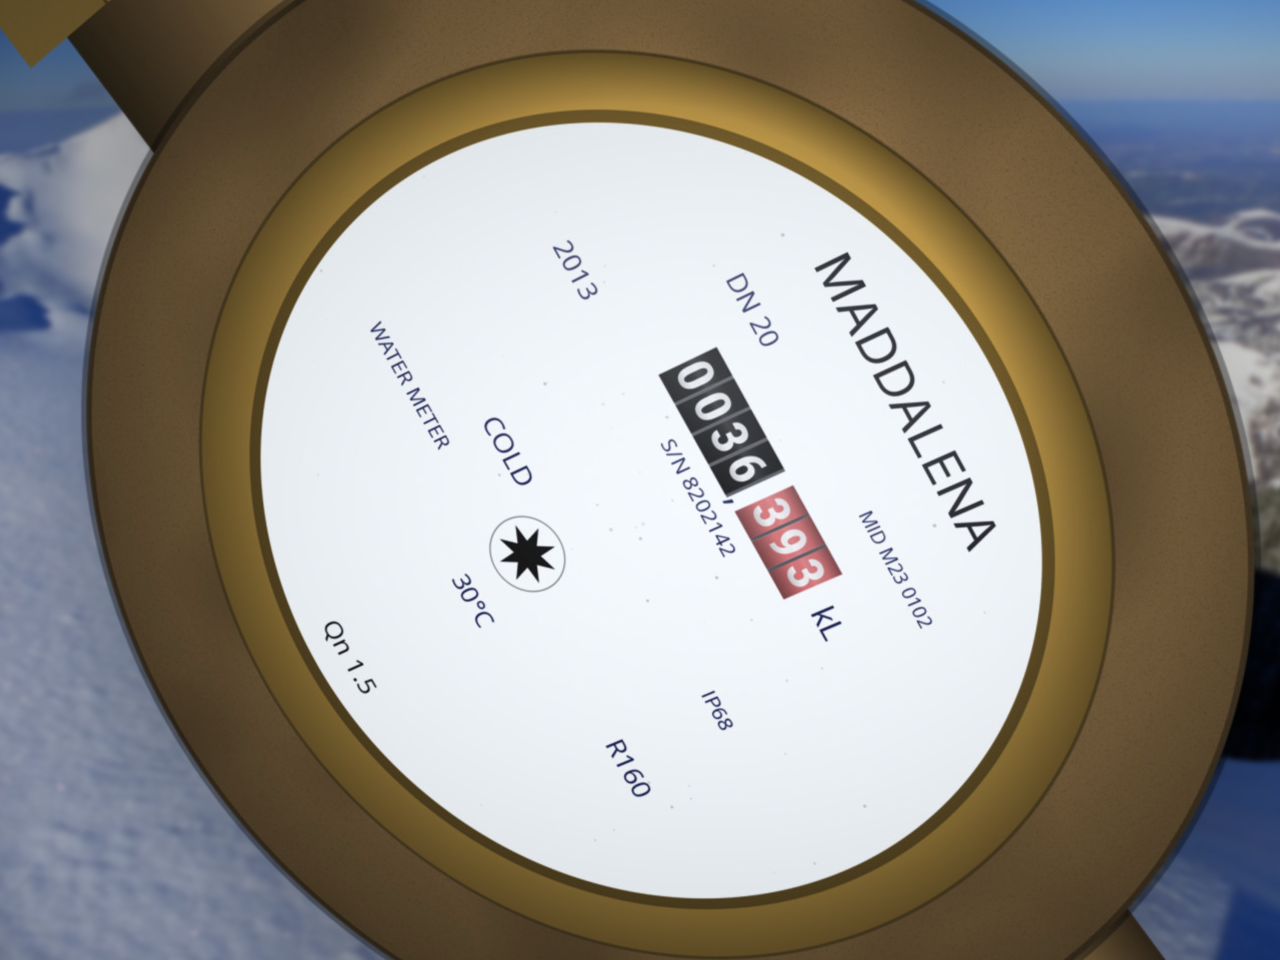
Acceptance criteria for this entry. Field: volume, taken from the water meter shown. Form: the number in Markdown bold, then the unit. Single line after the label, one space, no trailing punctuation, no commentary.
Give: **36.393** kL
